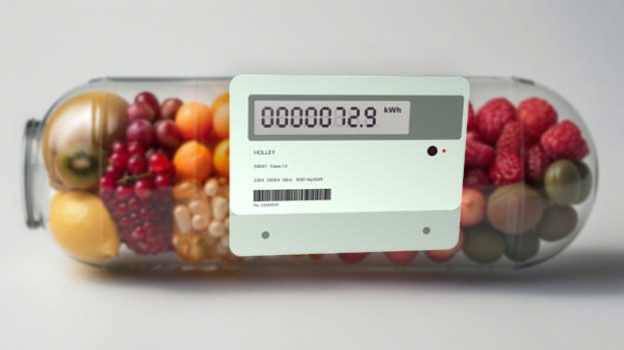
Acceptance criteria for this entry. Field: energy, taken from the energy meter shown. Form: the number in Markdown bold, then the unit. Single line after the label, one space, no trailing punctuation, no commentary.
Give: **72.9** kWh
